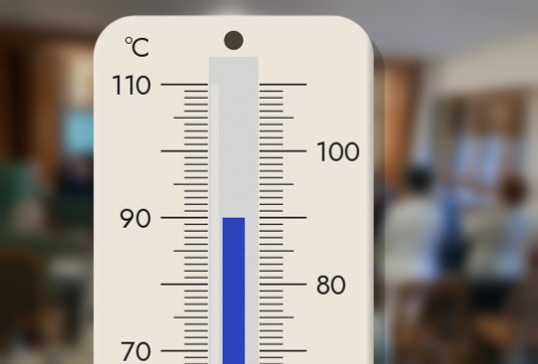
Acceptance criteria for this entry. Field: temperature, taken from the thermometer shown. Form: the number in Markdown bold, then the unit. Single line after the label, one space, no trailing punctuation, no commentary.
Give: **90** °C
